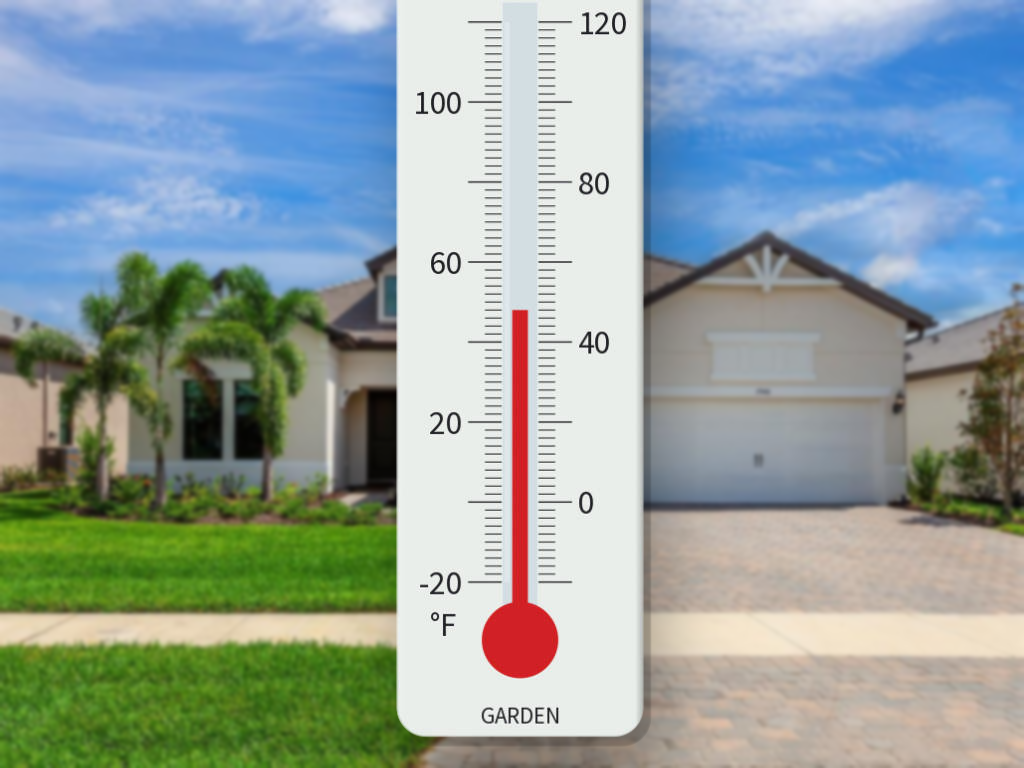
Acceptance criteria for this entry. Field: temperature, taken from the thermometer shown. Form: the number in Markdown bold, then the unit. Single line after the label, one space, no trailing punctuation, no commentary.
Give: **48** °F
